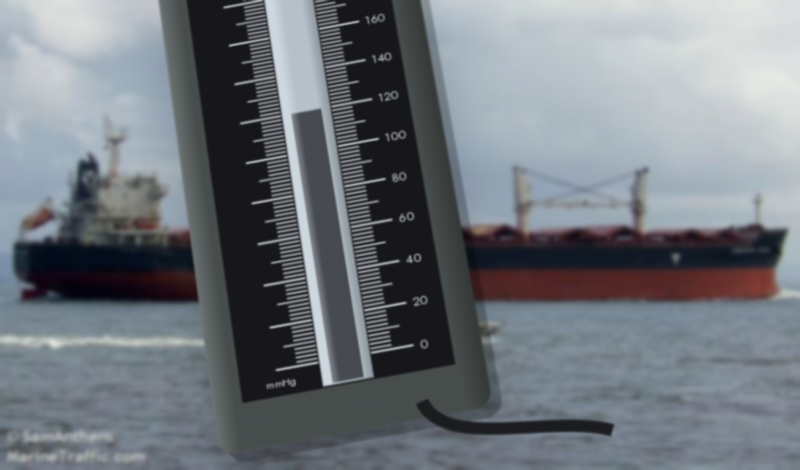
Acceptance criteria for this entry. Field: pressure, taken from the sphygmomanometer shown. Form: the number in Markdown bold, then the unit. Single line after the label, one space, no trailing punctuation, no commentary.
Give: **120** mmHg
